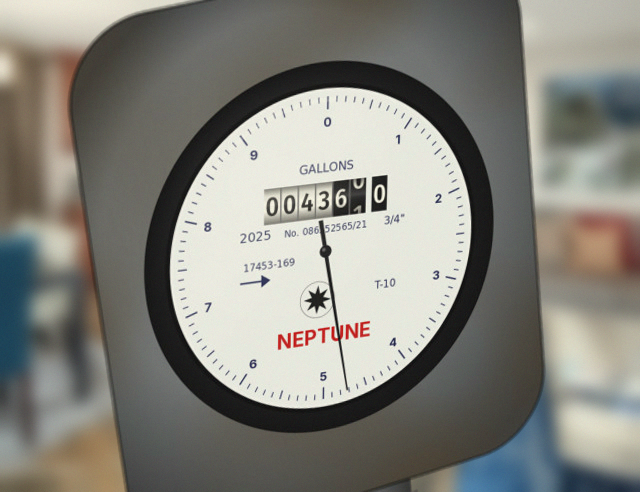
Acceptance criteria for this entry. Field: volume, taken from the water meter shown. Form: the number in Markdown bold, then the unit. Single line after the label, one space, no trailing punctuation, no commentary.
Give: **43604.7** gal
